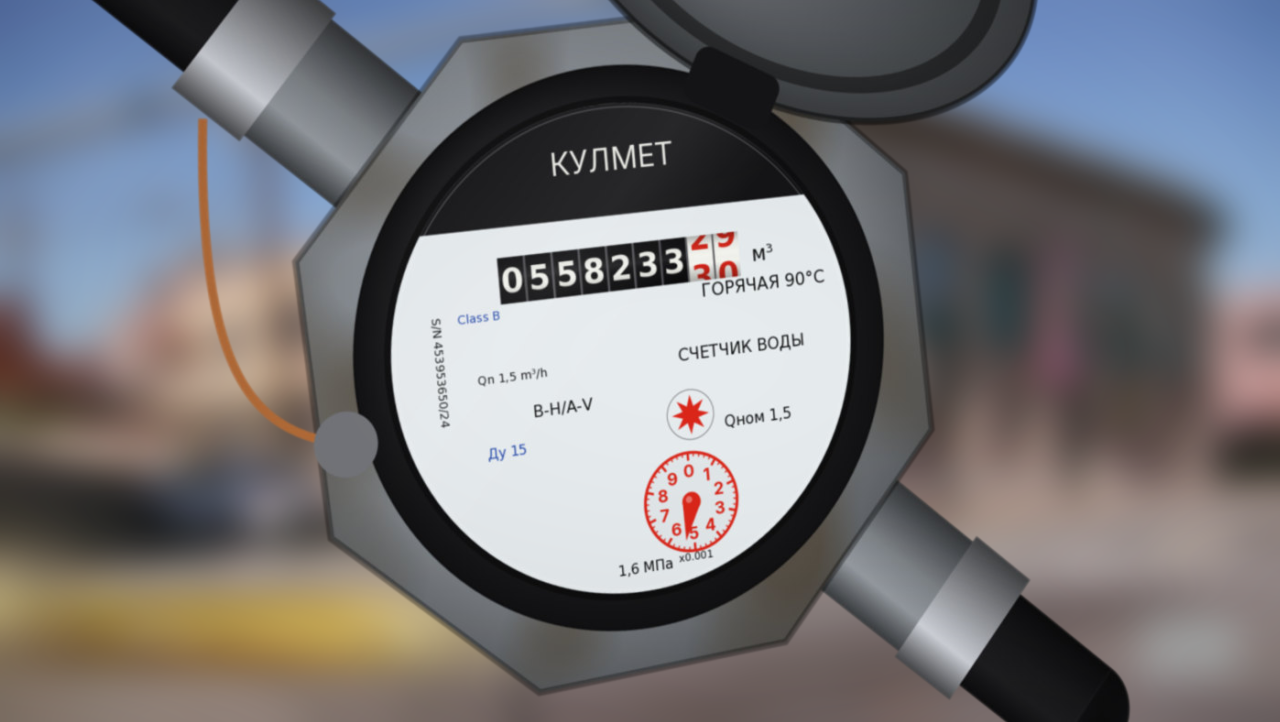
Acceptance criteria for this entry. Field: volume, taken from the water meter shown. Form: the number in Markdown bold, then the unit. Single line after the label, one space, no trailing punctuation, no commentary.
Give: **558233.295** m³
